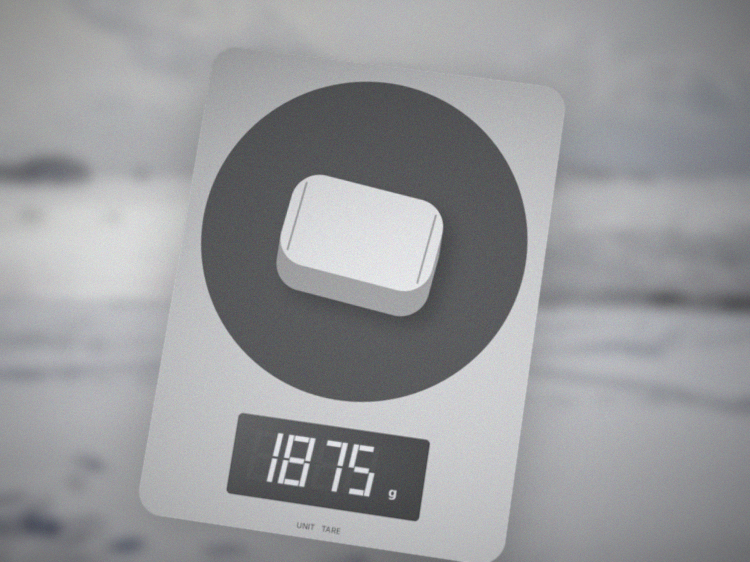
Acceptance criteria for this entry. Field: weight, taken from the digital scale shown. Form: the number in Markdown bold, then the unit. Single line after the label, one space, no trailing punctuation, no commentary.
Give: **1875** g
